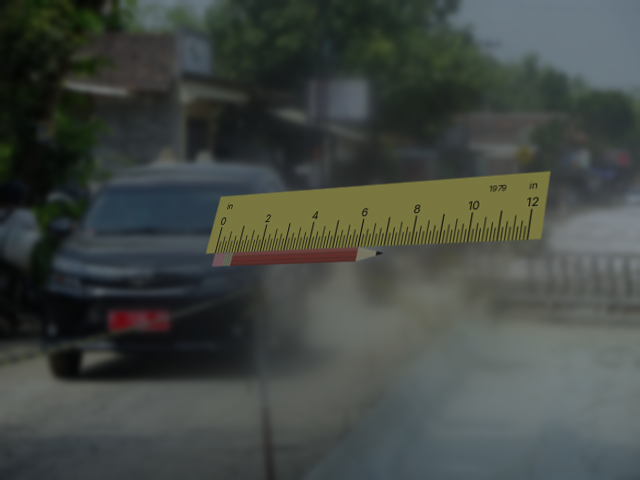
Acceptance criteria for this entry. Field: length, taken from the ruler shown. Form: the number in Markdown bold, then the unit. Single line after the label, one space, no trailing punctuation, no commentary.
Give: **7** in
